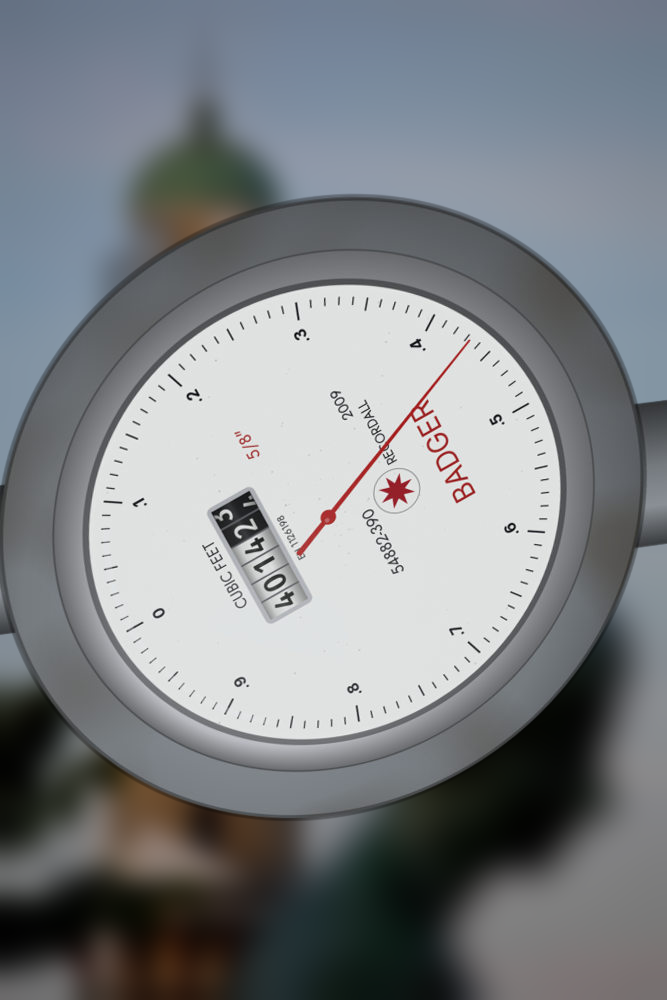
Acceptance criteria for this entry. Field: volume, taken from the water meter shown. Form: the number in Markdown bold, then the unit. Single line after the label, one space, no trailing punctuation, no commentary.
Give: **401423.43** ft³
